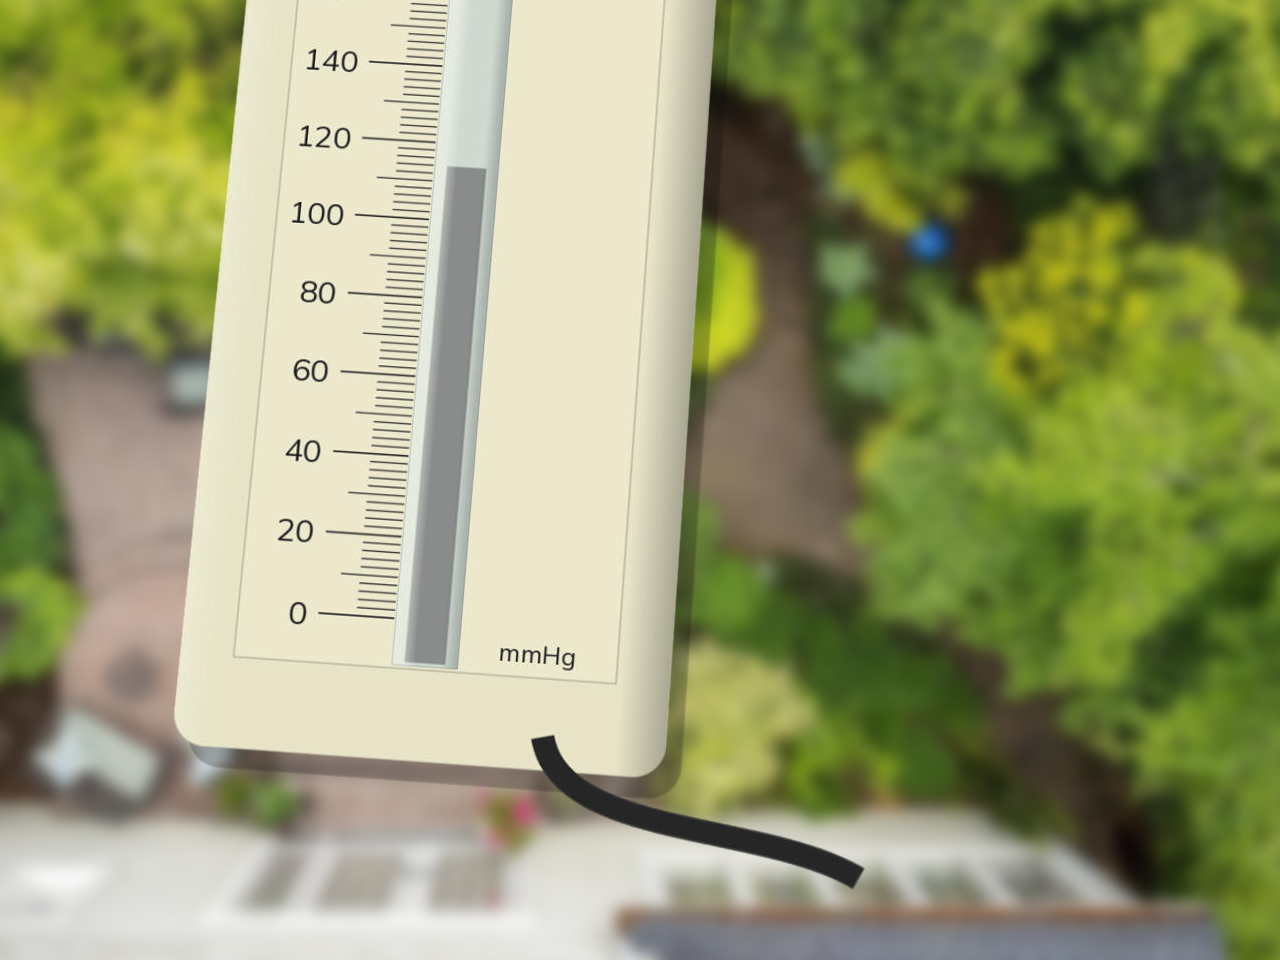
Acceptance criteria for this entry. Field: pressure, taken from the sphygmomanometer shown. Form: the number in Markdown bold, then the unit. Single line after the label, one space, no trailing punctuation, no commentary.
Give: **114** mmHg
